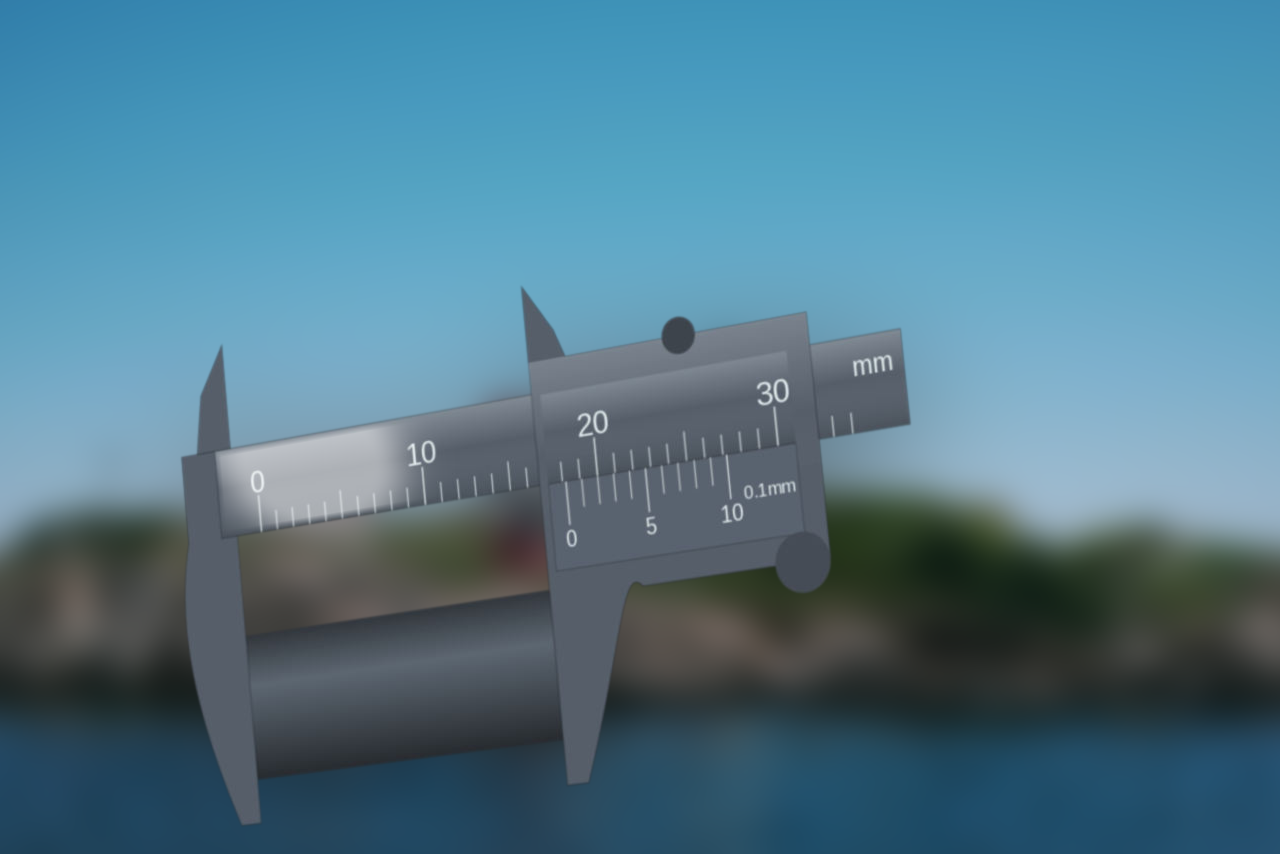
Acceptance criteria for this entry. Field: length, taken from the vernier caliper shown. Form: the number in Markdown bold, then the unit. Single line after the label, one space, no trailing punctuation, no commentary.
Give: **18.2** mm
